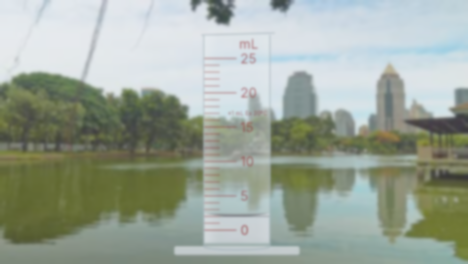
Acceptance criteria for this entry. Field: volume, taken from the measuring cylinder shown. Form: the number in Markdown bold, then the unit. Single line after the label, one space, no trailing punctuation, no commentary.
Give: **2** mL
